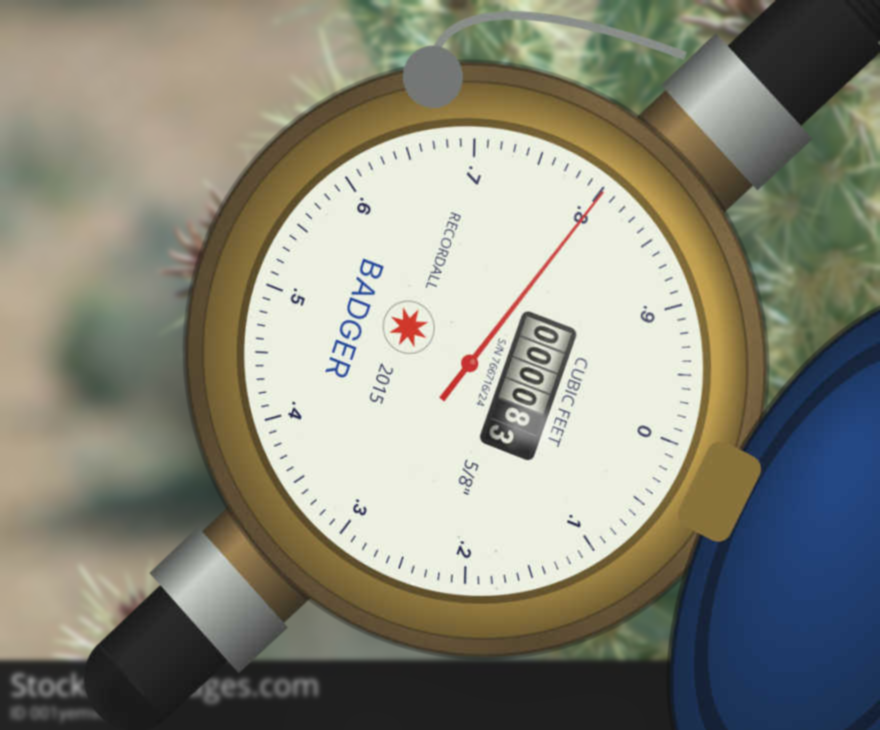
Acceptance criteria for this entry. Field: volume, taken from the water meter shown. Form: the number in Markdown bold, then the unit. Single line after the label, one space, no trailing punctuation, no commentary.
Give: **82.80** ft³
